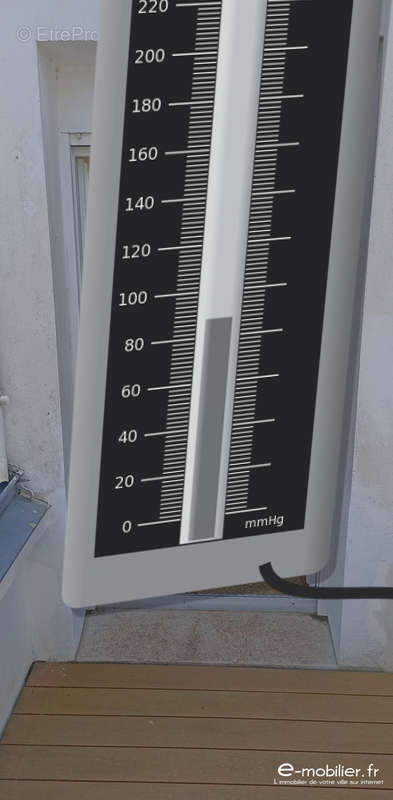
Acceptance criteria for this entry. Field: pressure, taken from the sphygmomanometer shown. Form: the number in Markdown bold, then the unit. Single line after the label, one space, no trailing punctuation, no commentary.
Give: **88** mmHg
